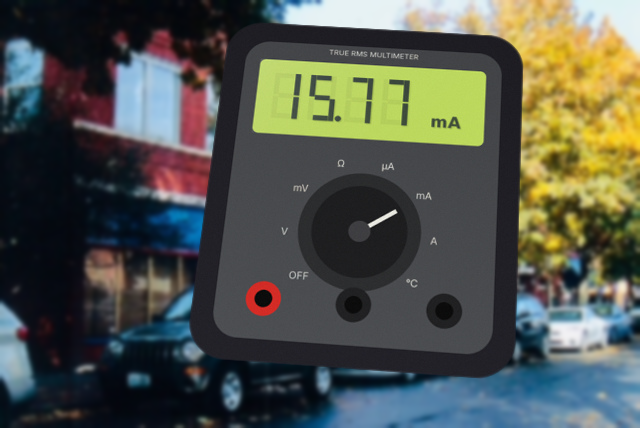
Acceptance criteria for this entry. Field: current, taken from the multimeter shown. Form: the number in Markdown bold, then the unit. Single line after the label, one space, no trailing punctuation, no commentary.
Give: **15.77** mA
